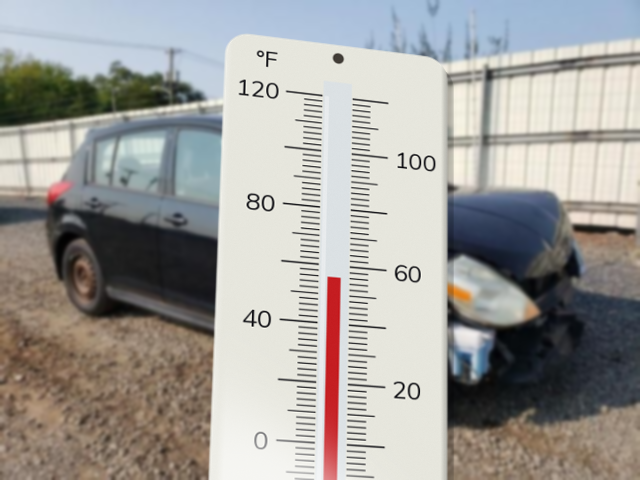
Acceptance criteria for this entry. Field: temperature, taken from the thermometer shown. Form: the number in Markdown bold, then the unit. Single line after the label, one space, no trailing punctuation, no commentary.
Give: **56** °F
